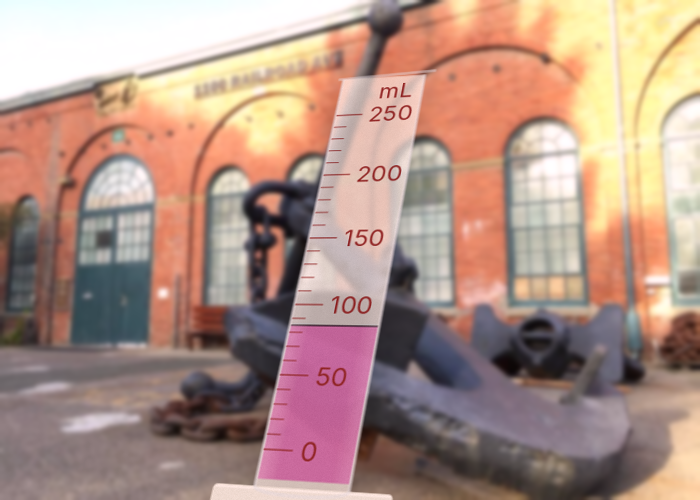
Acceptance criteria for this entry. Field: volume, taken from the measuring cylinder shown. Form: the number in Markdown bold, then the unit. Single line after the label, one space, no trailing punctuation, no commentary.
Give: **85** mL
